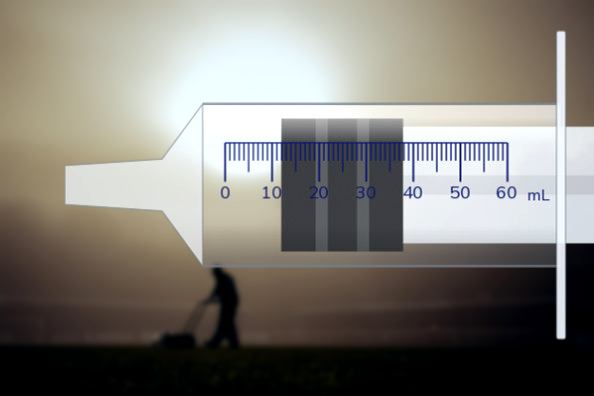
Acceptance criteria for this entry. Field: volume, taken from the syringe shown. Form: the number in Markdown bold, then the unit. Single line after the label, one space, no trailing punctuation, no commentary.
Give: **12** mL
